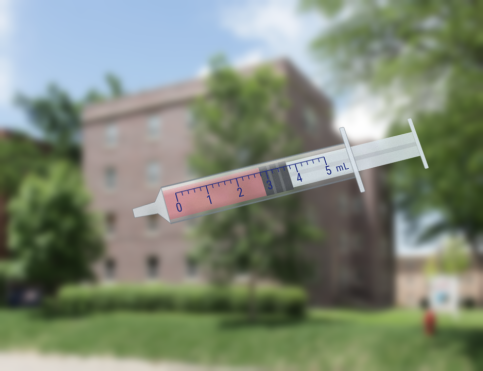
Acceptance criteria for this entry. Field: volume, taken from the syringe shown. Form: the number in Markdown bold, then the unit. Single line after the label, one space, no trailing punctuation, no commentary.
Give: **2.8** mL
